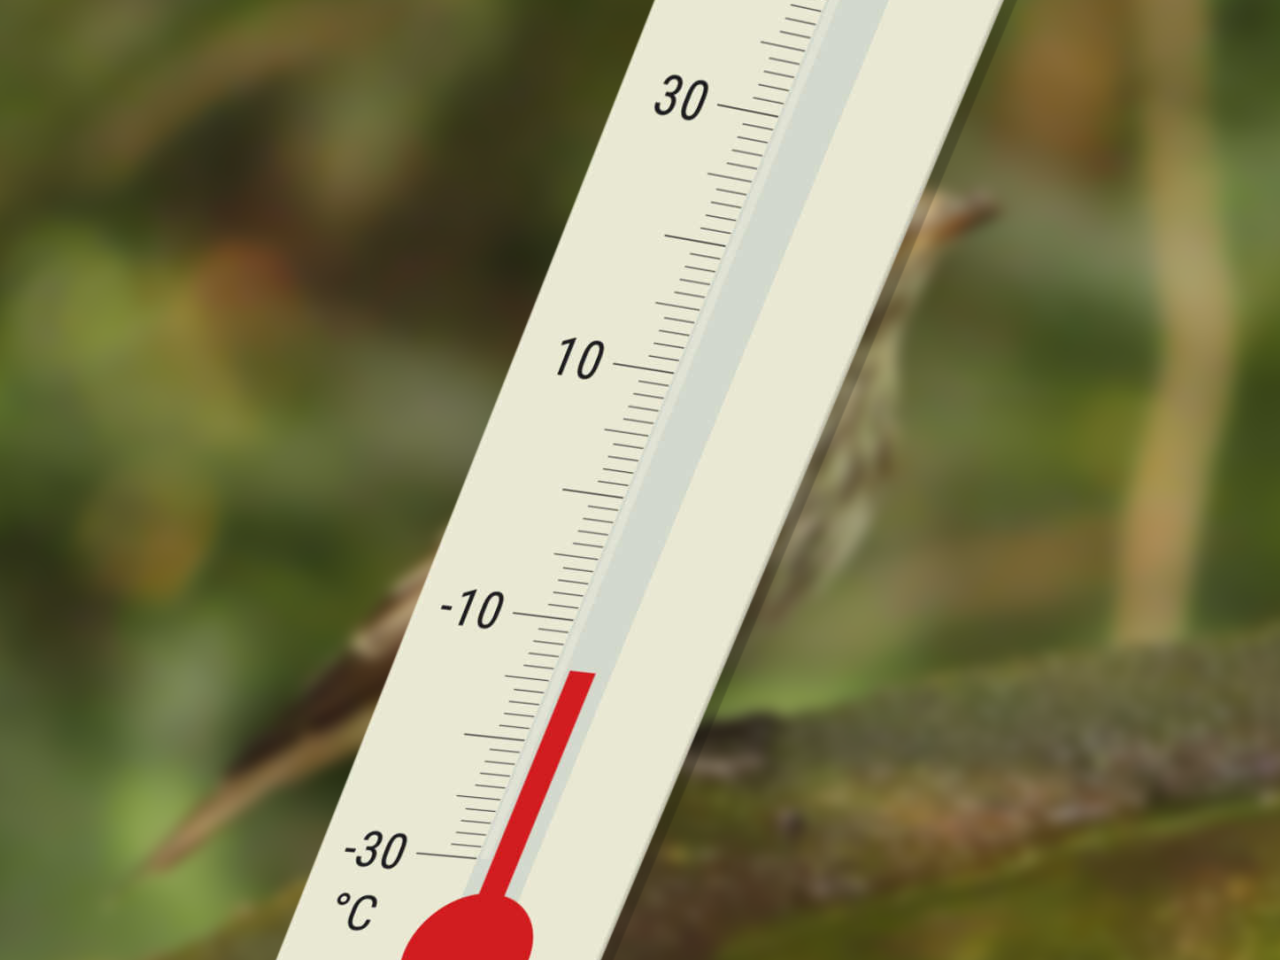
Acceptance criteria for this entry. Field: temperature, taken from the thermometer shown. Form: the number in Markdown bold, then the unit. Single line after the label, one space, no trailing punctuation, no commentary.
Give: **-14** °C
